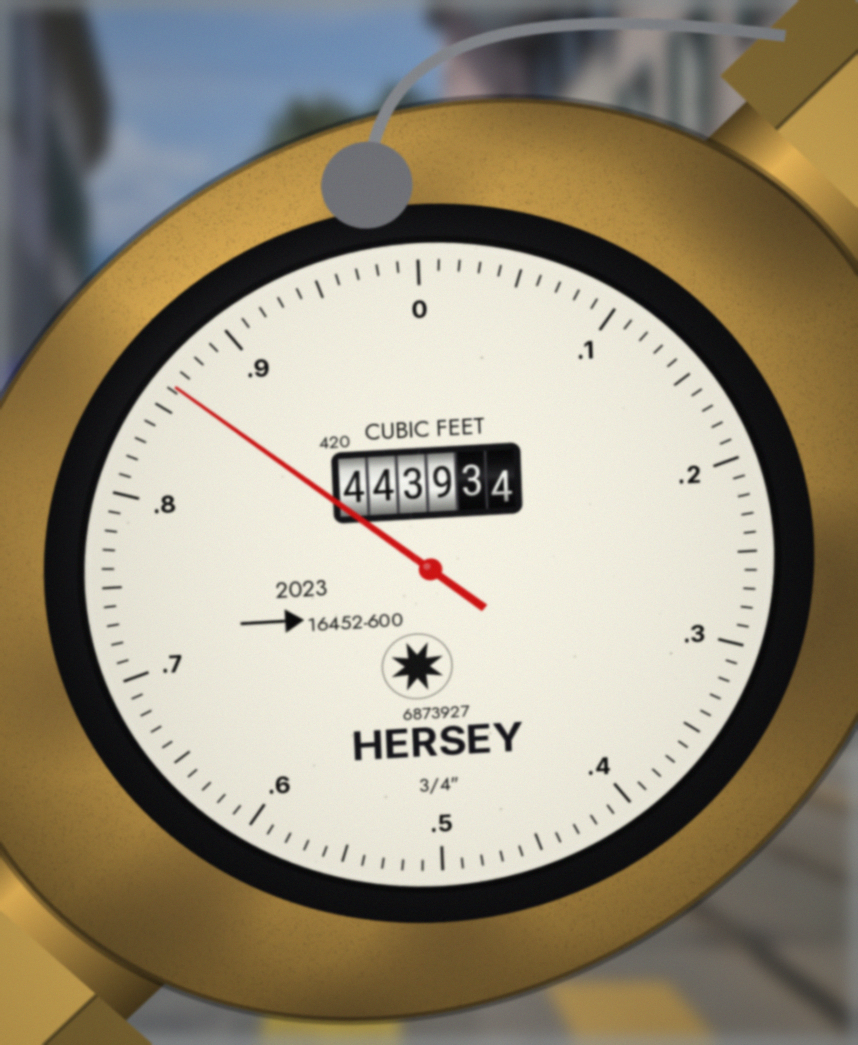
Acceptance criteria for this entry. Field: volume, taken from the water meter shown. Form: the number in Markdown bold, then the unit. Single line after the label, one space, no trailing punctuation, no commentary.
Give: **443933.86** ft³
